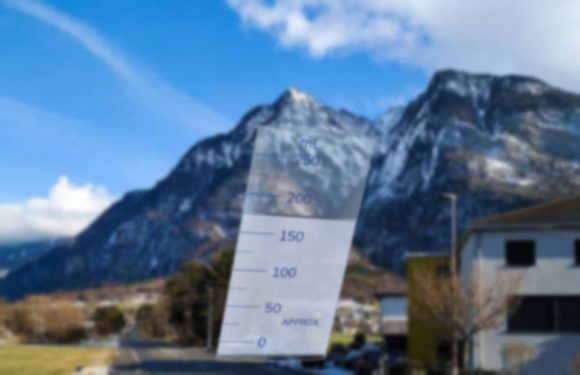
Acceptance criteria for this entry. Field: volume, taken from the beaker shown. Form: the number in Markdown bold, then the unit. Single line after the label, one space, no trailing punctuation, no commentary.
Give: **175** mL
